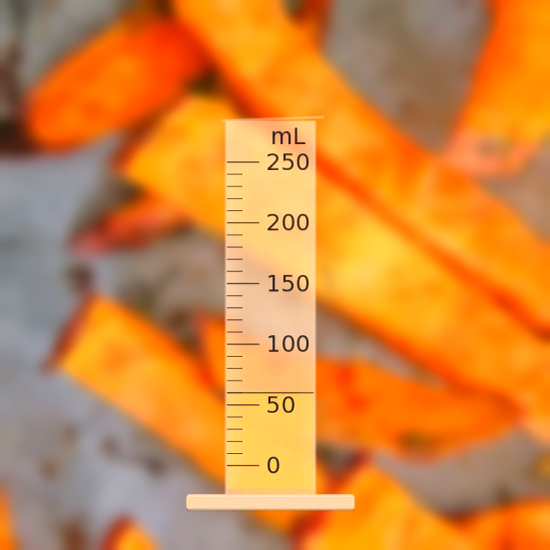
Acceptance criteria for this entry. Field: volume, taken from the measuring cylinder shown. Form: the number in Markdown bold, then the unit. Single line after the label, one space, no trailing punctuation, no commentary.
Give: **60** mL
